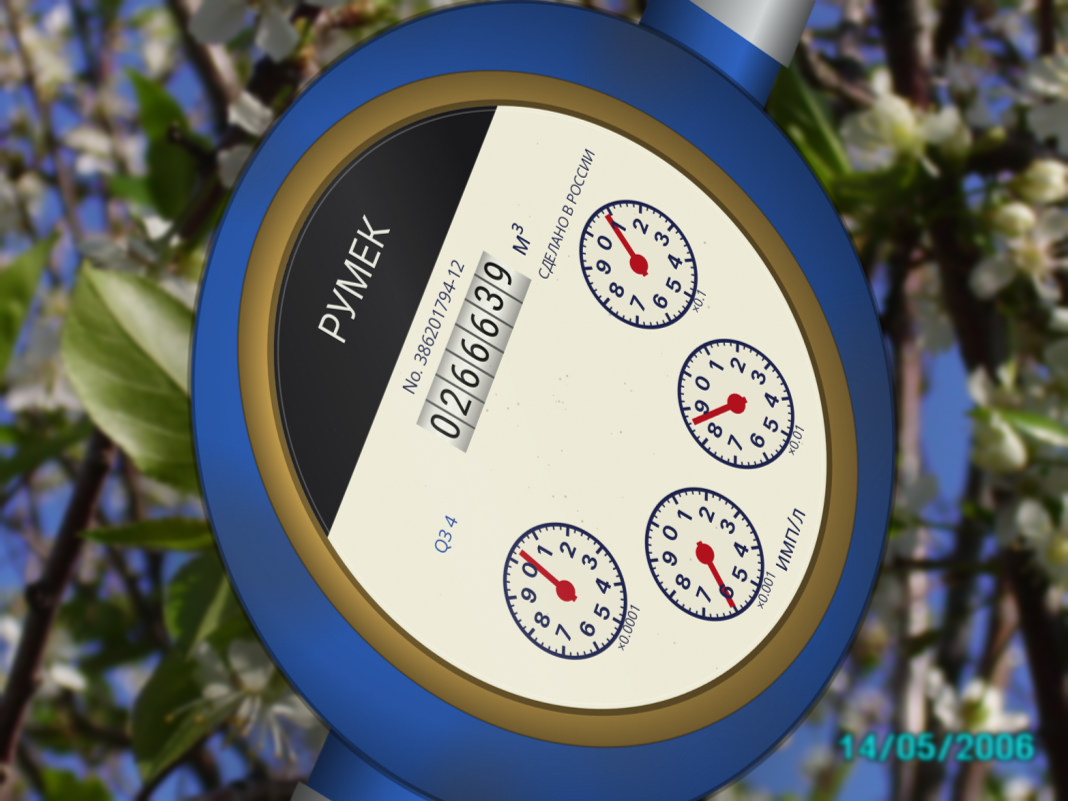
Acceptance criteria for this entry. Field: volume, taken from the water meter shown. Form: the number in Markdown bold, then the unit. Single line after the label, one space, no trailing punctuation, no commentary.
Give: **266639.0860** m³
